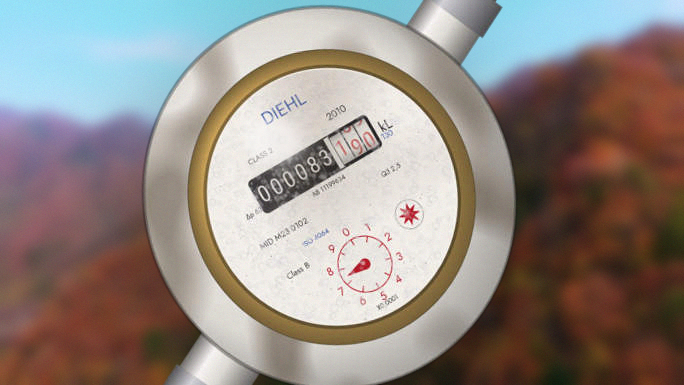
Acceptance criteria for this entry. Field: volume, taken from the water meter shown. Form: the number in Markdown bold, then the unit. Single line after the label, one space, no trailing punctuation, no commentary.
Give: **83.1897** kL
